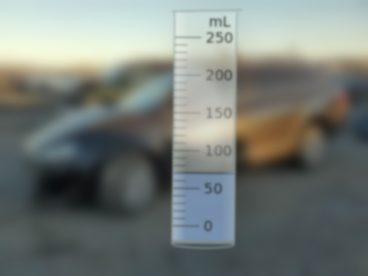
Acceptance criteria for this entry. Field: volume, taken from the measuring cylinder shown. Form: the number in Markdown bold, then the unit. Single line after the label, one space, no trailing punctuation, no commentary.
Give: **70** mL
